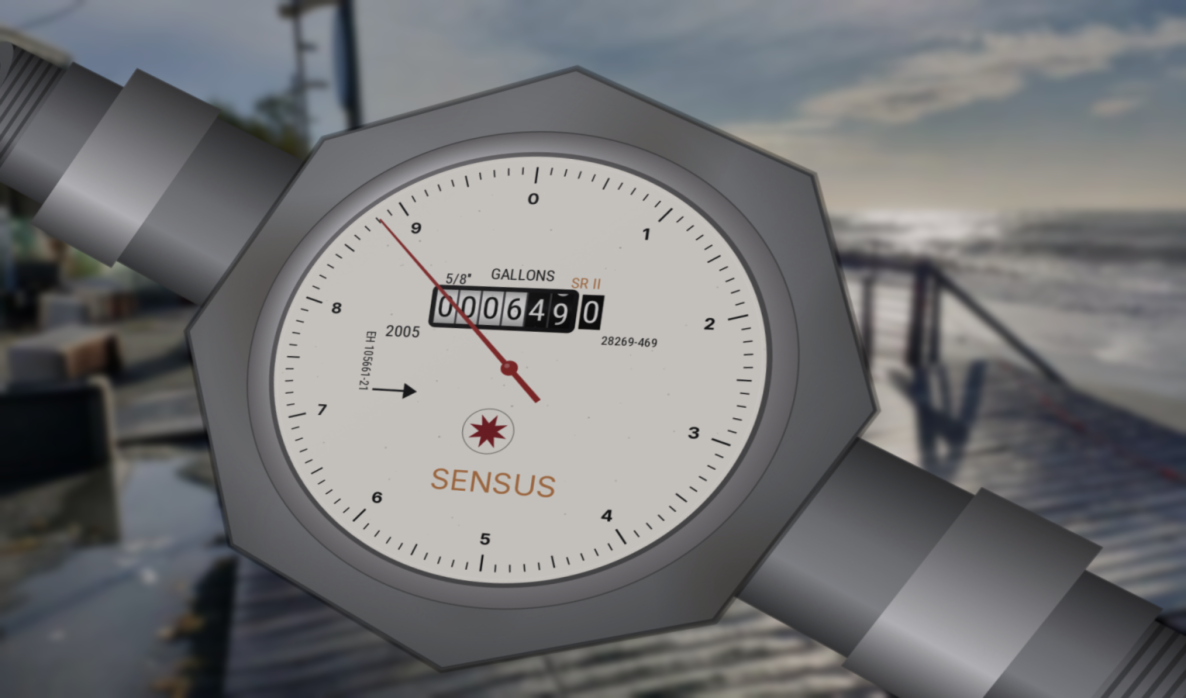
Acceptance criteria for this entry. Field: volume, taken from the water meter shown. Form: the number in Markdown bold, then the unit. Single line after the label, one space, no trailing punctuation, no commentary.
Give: **6488.8** gal
